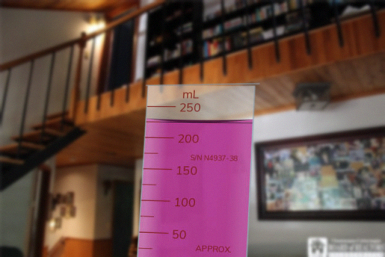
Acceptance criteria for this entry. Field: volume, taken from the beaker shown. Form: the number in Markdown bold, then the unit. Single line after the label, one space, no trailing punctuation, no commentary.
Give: **225** mL
